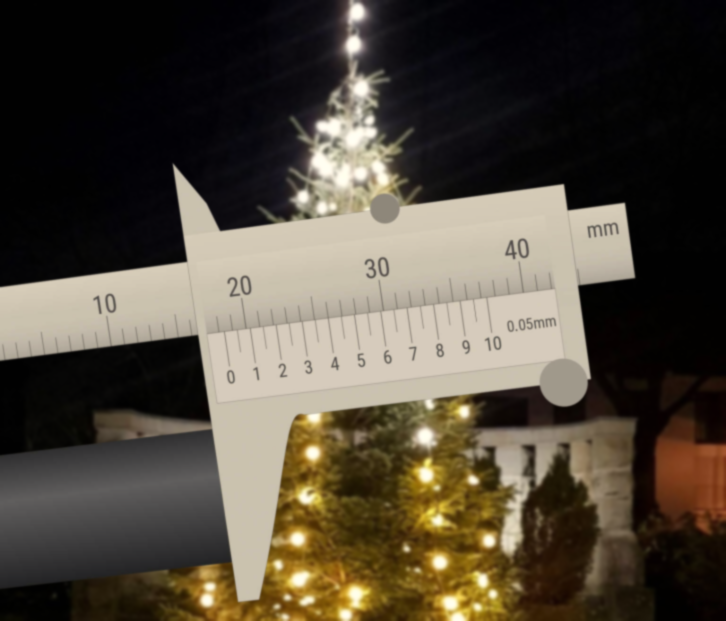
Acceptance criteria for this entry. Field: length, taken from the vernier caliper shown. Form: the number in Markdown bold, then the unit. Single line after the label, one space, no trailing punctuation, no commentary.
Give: **18.4** mm
